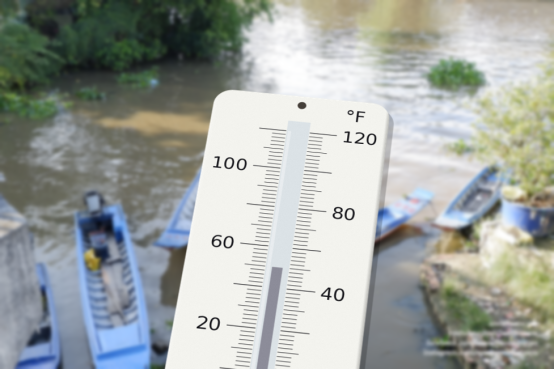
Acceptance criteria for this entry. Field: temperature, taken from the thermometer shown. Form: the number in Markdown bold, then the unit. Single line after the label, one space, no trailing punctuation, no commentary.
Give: **50** °F
